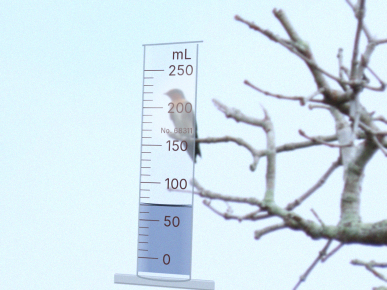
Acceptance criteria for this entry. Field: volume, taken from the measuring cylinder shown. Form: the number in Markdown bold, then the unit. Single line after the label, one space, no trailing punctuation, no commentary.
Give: **70** mL
